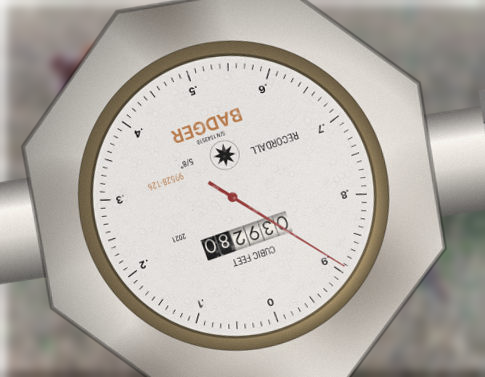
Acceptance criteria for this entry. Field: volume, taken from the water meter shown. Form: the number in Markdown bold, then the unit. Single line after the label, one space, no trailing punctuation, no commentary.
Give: **39279.89** ft³
